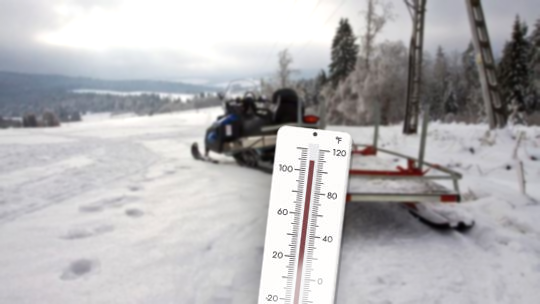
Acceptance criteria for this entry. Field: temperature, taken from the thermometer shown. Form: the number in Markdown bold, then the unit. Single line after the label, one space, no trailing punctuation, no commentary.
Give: **110** °F
